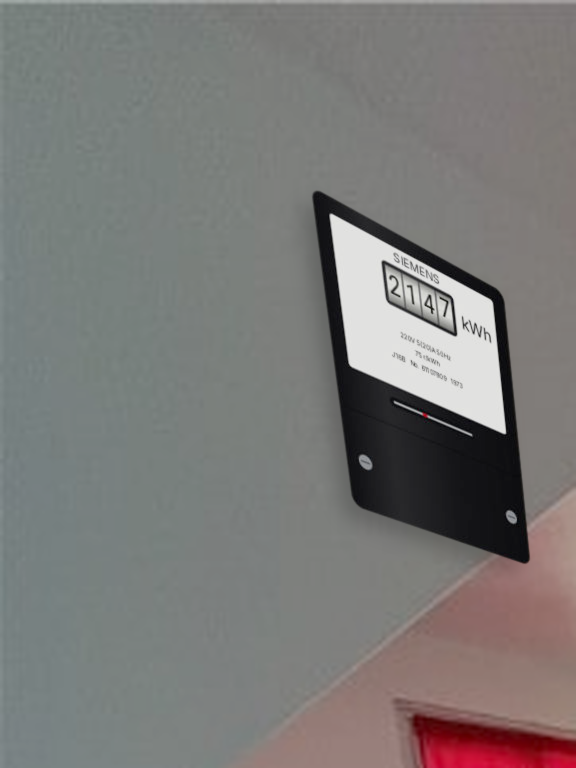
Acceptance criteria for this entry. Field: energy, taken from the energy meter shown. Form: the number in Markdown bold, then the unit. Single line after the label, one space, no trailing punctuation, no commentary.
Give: **2147** kWh
